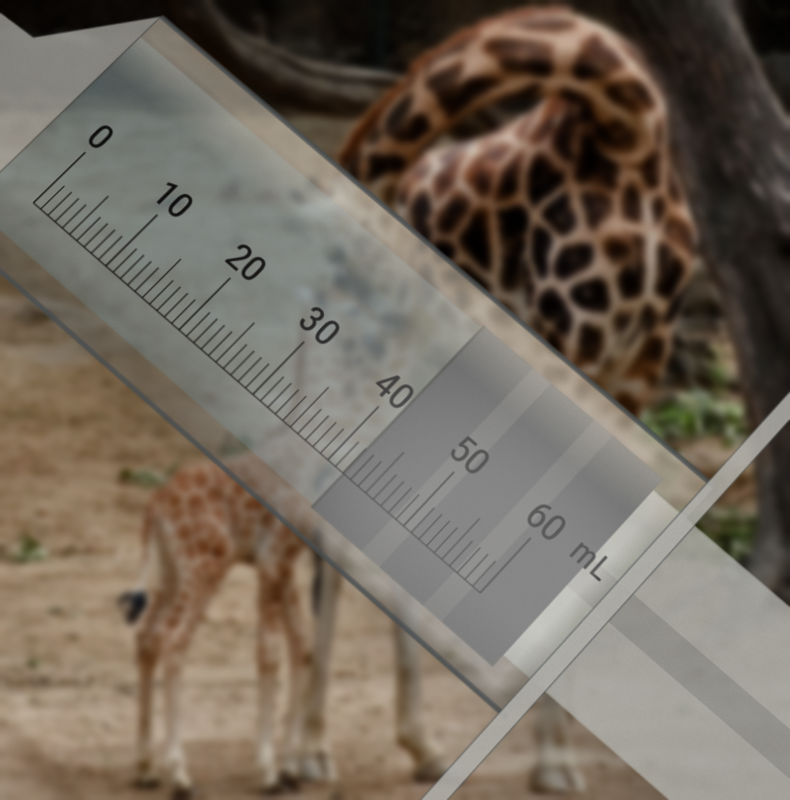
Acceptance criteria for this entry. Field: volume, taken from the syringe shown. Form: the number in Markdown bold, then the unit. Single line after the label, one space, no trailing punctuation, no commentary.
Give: **42** mL
